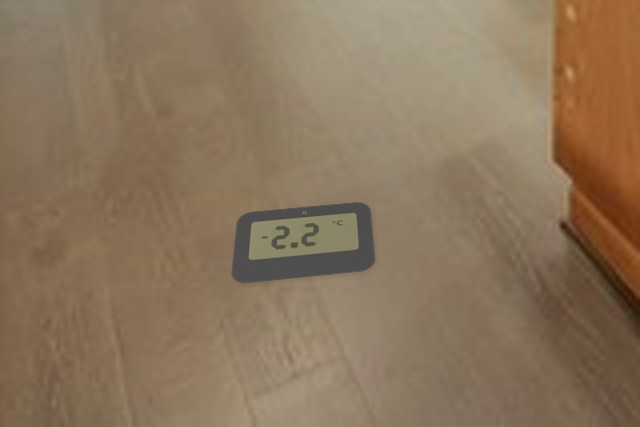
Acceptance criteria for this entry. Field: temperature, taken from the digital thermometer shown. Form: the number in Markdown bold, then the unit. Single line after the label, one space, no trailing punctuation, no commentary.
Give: **-2.2** °C
